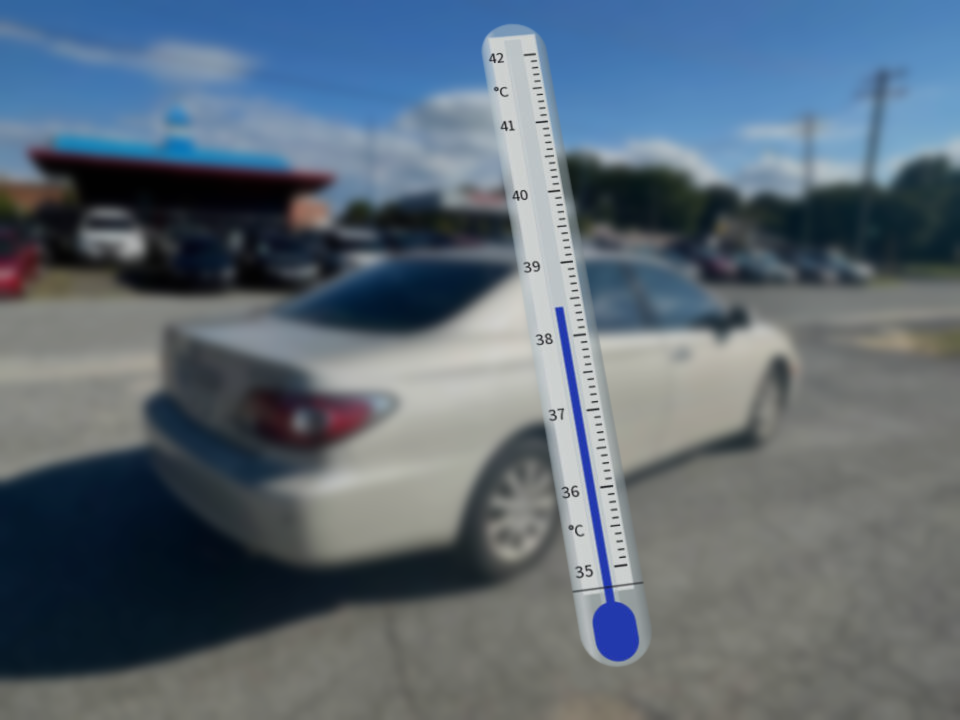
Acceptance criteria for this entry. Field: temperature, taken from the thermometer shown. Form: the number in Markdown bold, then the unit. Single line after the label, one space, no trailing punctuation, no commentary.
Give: **38.4** °C
